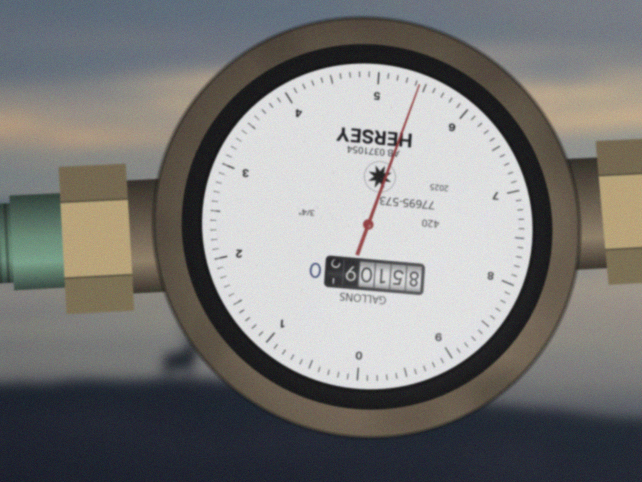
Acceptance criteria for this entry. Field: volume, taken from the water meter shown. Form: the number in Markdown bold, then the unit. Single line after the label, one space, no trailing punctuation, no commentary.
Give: **8510915.4** gal
